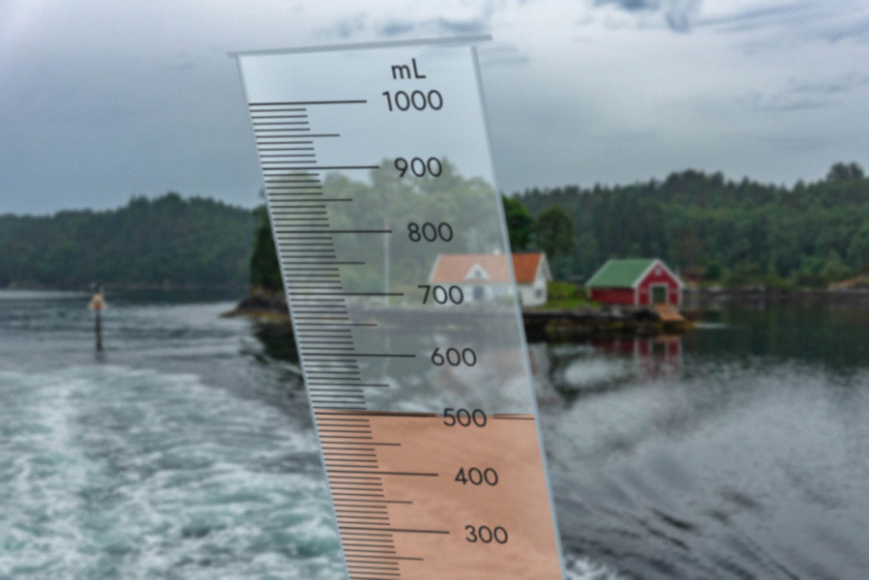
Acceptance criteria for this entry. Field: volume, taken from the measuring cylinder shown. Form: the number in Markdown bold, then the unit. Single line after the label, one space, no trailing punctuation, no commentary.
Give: **500** mL
